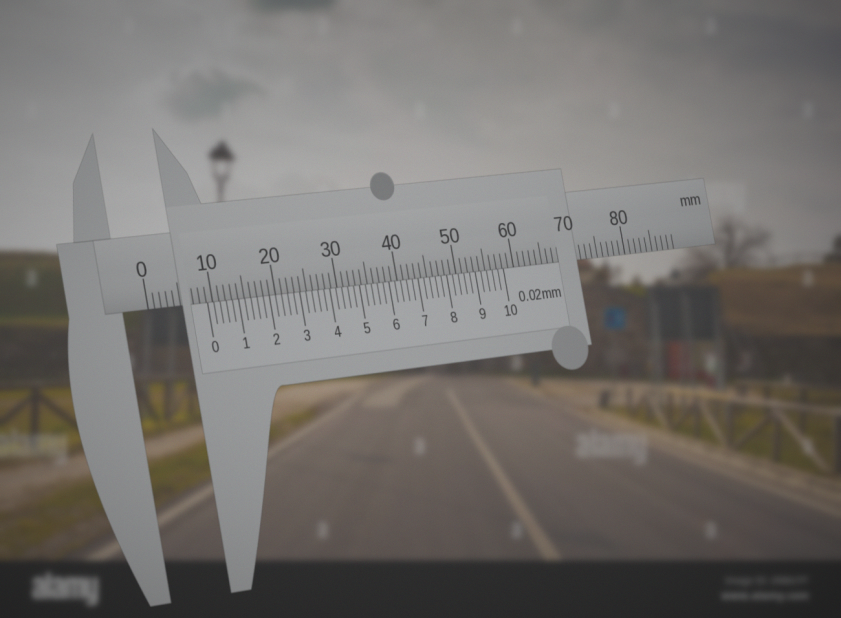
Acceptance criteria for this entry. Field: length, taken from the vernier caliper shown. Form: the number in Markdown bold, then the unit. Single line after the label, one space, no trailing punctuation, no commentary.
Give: **9.2** mm
